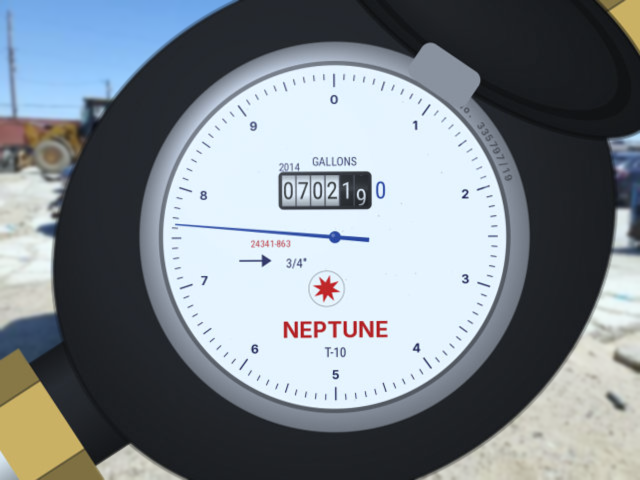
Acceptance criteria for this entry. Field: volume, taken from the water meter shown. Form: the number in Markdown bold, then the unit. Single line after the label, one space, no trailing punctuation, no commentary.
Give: **702187.6** gal
